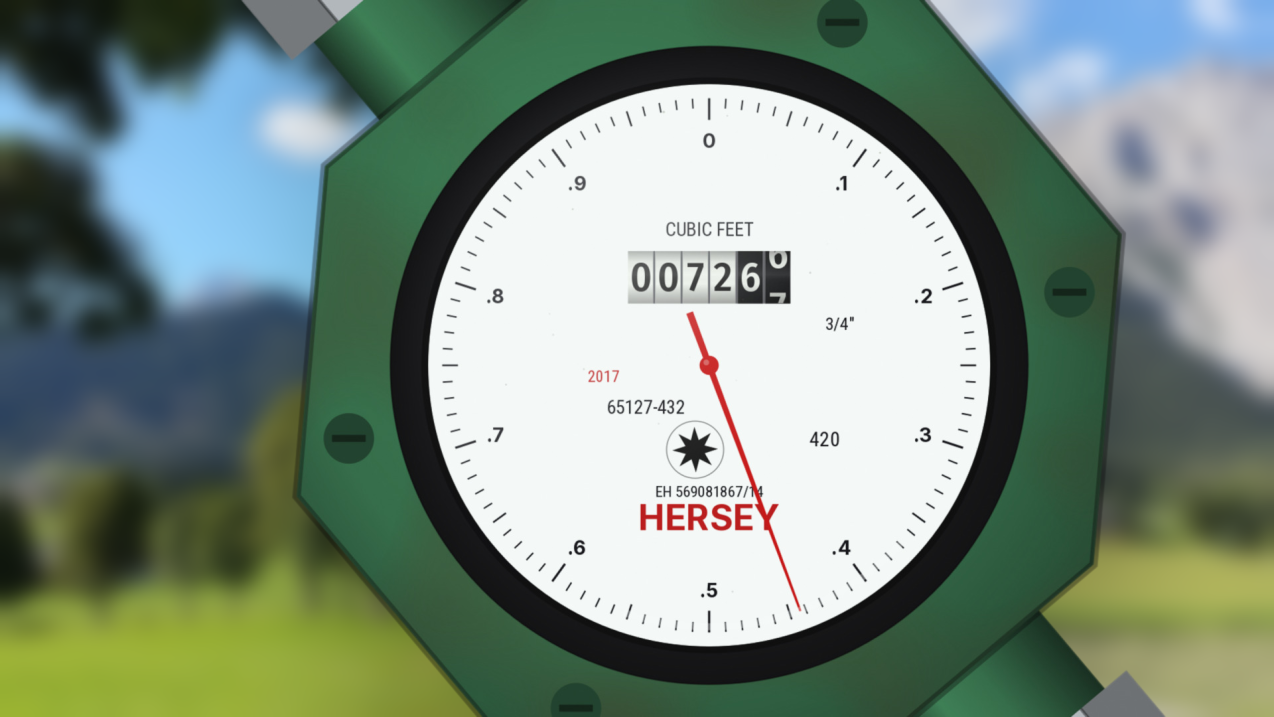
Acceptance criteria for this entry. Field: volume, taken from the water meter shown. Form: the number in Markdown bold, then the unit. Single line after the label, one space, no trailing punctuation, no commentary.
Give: **7266.44** ft³
